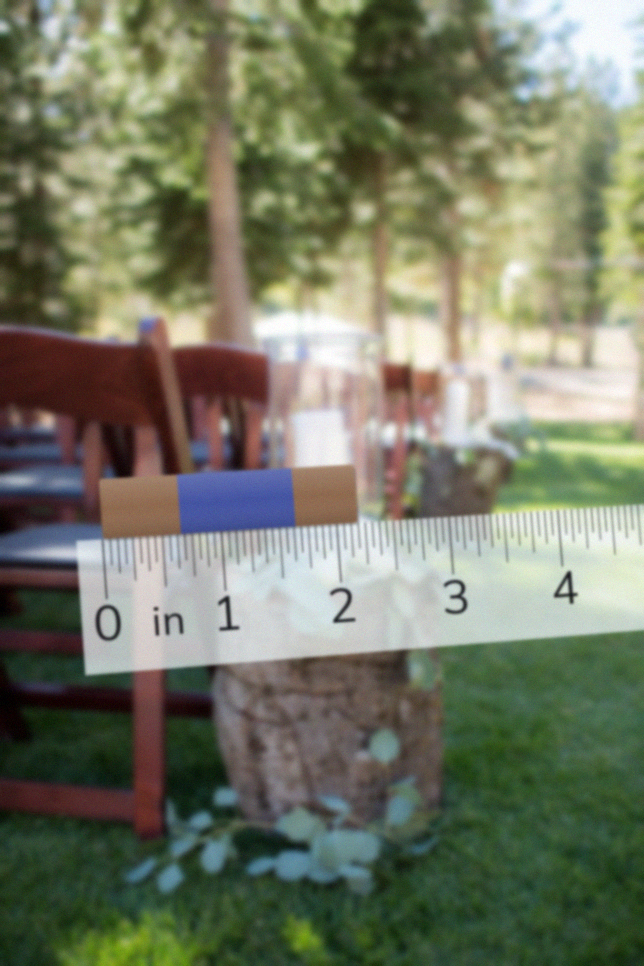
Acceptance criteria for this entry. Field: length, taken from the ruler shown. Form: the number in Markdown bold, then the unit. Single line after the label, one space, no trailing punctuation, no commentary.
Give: **2.1875** in
